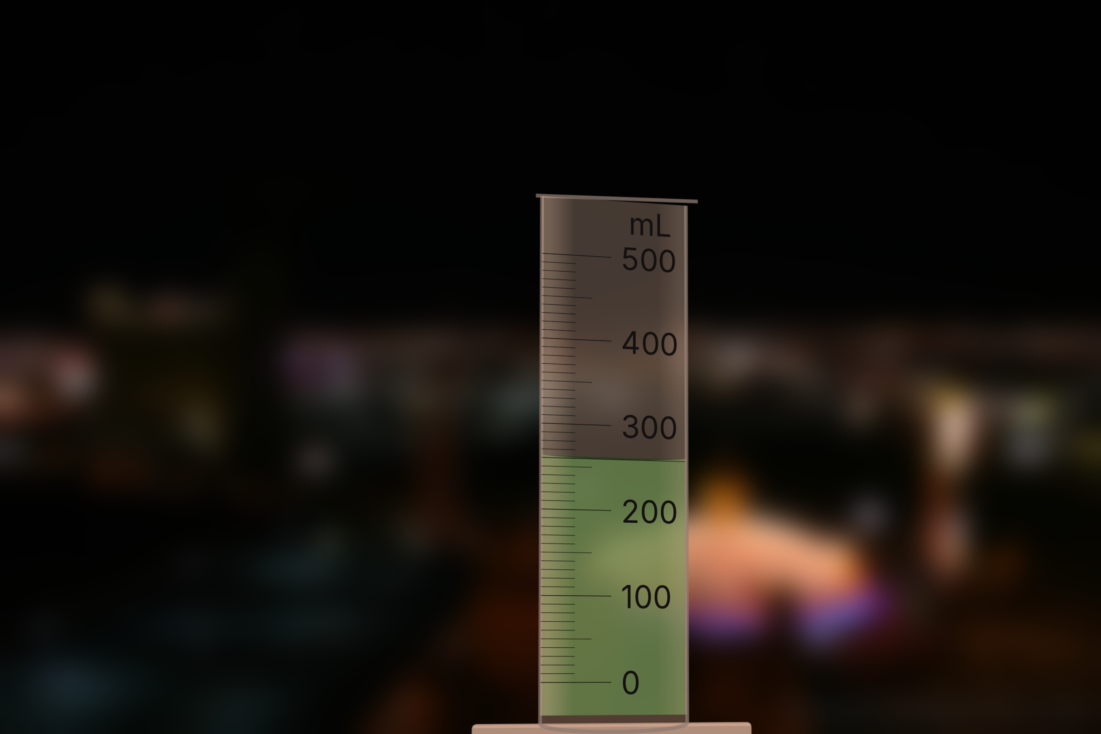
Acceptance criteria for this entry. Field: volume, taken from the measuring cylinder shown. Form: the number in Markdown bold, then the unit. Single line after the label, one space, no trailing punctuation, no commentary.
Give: **260** mL
